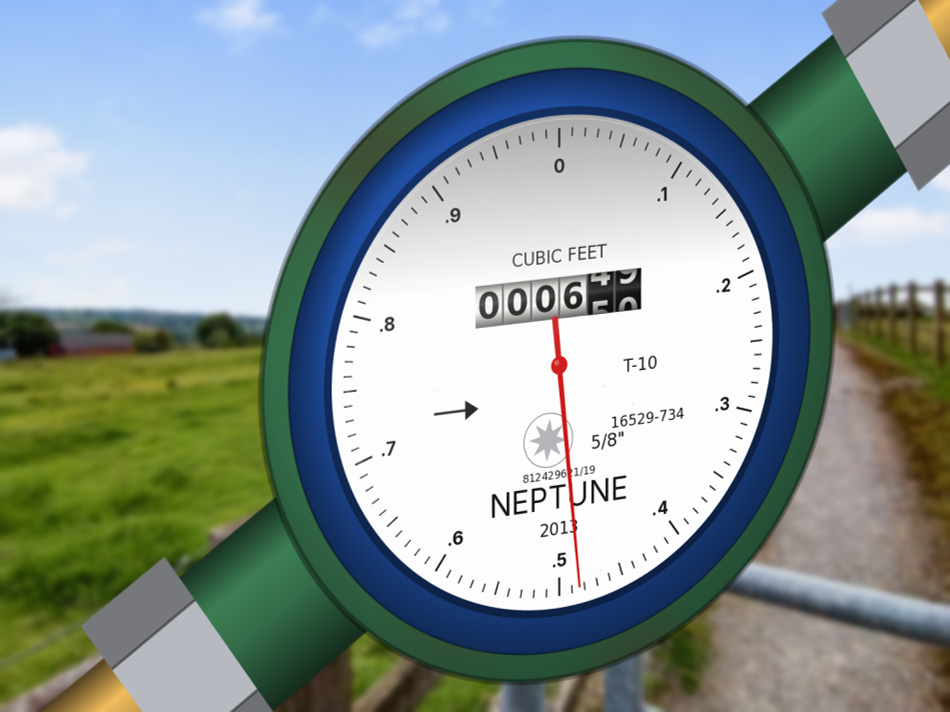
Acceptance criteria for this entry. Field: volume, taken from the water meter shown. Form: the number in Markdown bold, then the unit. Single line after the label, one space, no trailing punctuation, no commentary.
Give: **649.48** ft³
